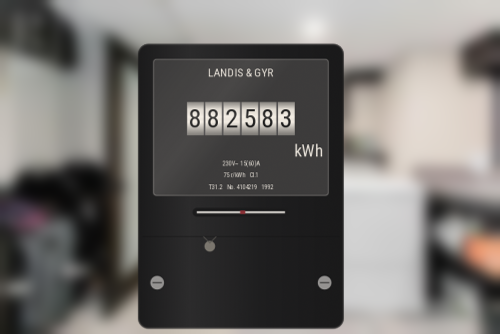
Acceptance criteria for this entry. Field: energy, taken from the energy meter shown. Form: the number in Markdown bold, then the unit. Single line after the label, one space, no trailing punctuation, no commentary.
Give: **882583** kWh
